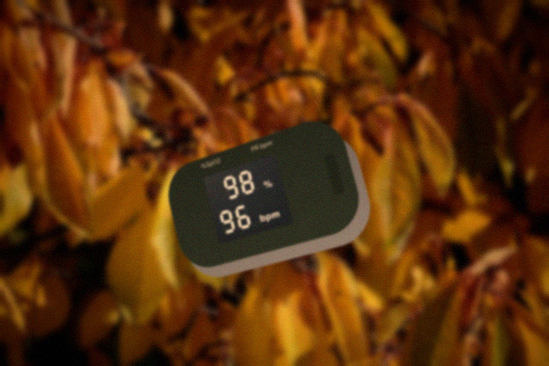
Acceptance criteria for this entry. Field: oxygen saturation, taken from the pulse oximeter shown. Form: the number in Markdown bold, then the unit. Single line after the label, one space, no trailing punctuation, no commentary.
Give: **98** %
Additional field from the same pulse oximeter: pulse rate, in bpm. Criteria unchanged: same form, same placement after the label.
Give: **96** bpm
